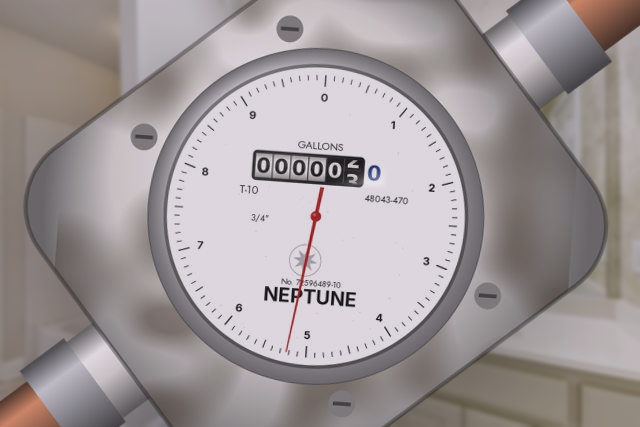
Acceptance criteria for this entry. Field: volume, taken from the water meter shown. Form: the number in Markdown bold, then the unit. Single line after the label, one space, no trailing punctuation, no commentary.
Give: **25.2** gal
